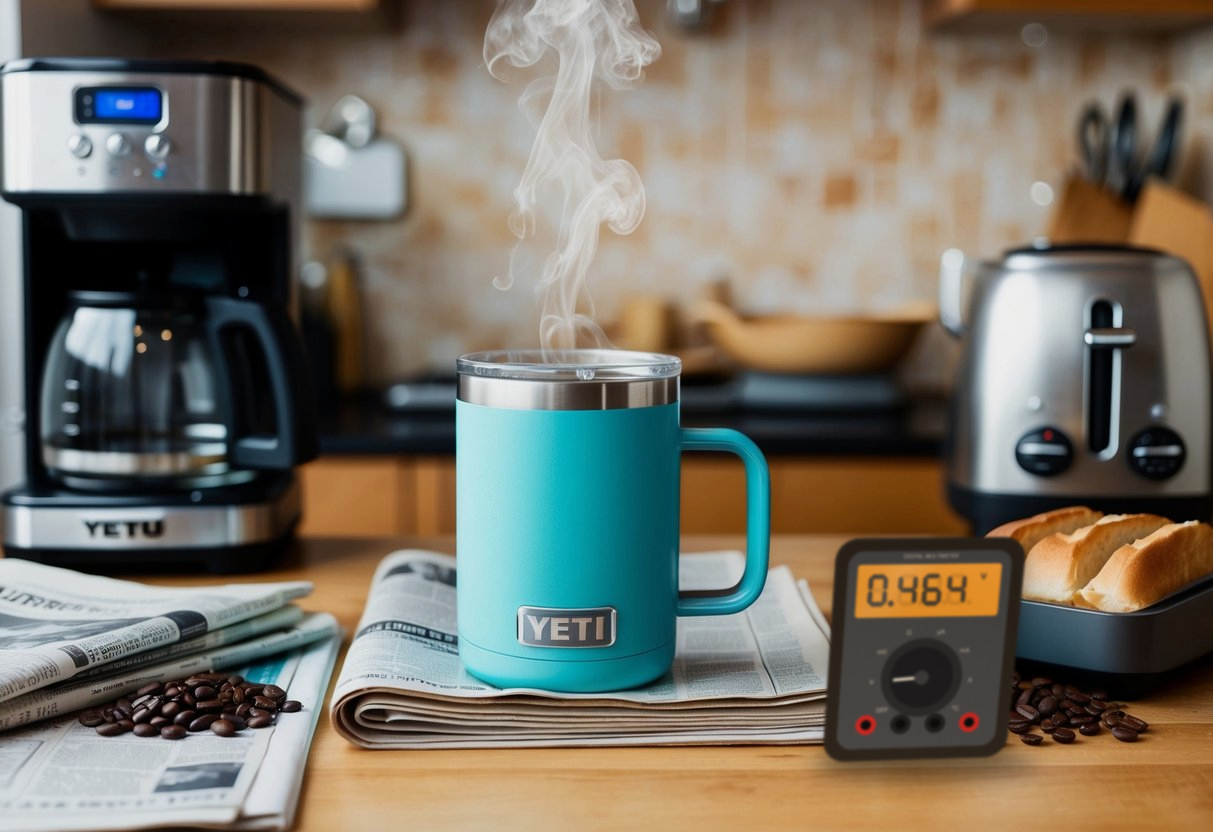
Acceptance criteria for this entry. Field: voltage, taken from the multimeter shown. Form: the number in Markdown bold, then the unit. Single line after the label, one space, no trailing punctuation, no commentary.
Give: **0.464** V
